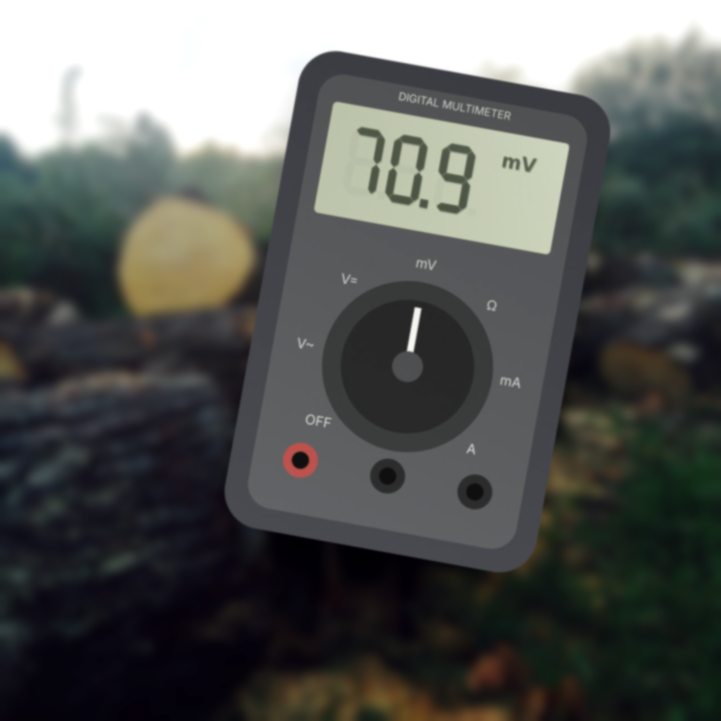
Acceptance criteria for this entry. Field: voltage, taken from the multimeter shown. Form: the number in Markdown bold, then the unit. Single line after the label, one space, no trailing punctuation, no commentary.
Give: **70.9** mV
